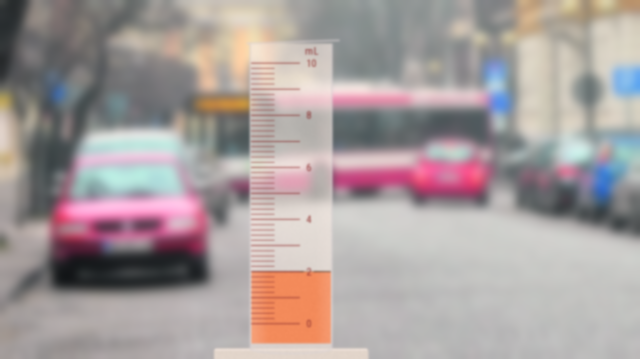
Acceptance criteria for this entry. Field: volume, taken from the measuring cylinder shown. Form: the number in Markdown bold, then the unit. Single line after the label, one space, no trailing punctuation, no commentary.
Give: **2** mL
